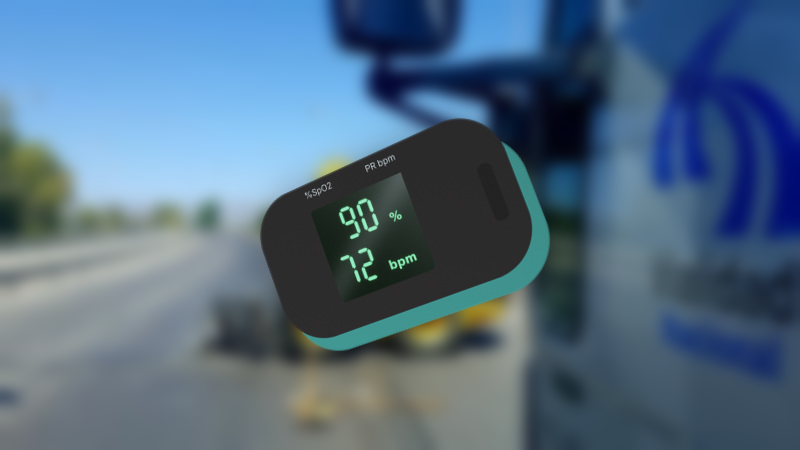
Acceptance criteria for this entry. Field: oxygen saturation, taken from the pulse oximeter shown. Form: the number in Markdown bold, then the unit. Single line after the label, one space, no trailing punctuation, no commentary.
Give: **90** %
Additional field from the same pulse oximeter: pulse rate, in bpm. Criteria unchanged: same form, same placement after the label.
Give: **72** bpm
